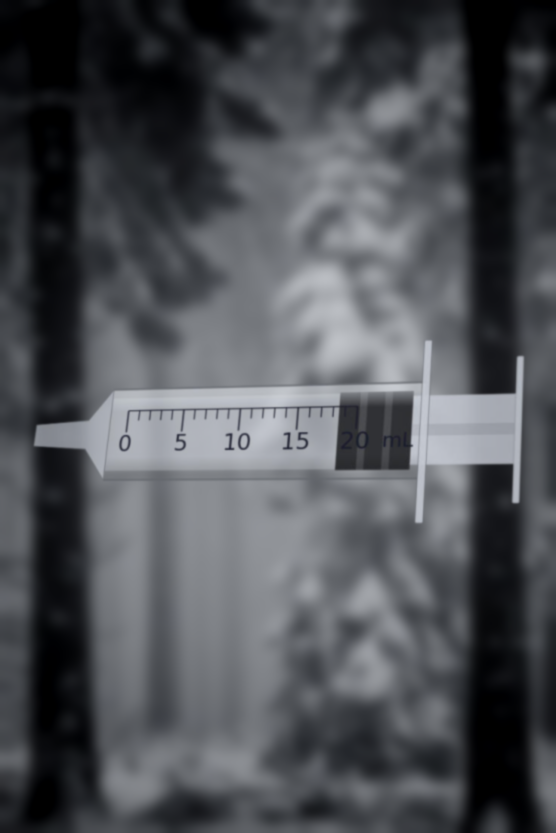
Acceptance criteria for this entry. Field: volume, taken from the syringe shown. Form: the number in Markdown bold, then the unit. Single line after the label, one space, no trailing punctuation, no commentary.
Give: **18.5** mL
